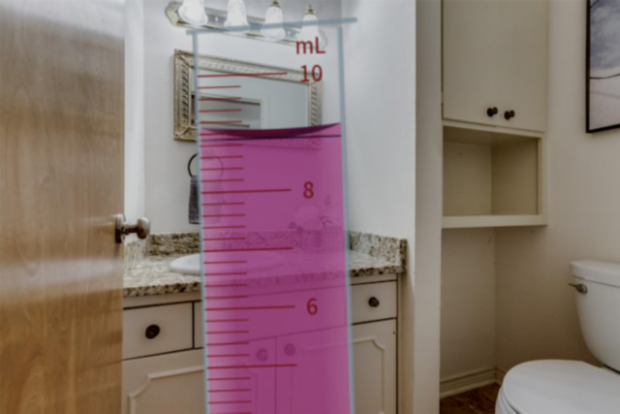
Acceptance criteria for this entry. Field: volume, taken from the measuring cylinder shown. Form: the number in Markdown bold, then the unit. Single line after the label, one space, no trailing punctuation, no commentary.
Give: **8.9** mL
